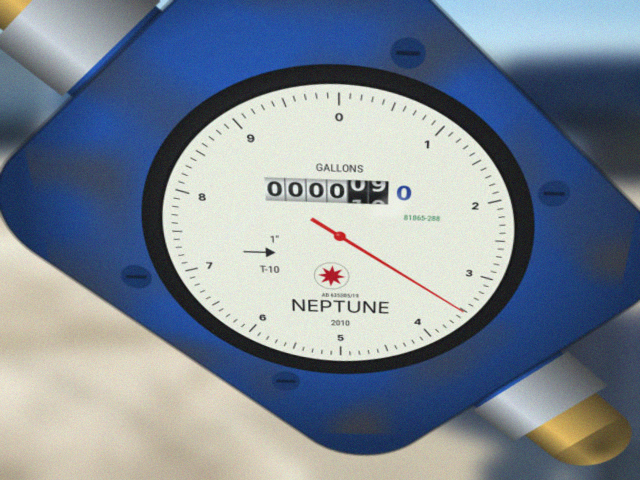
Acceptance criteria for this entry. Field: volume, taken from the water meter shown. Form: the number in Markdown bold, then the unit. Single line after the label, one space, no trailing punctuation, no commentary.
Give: **93.5** gal
